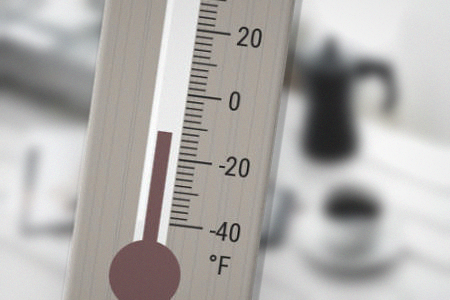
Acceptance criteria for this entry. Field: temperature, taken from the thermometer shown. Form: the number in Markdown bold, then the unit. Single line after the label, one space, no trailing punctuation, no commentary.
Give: **-12** °F
